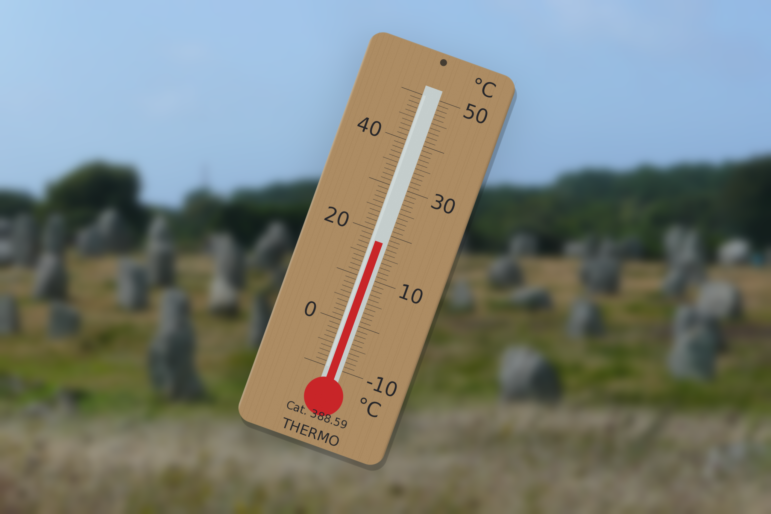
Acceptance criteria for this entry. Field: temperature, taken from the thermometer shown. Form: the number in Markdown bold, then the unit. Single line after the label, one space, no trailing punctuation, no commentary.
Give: **18** °C
